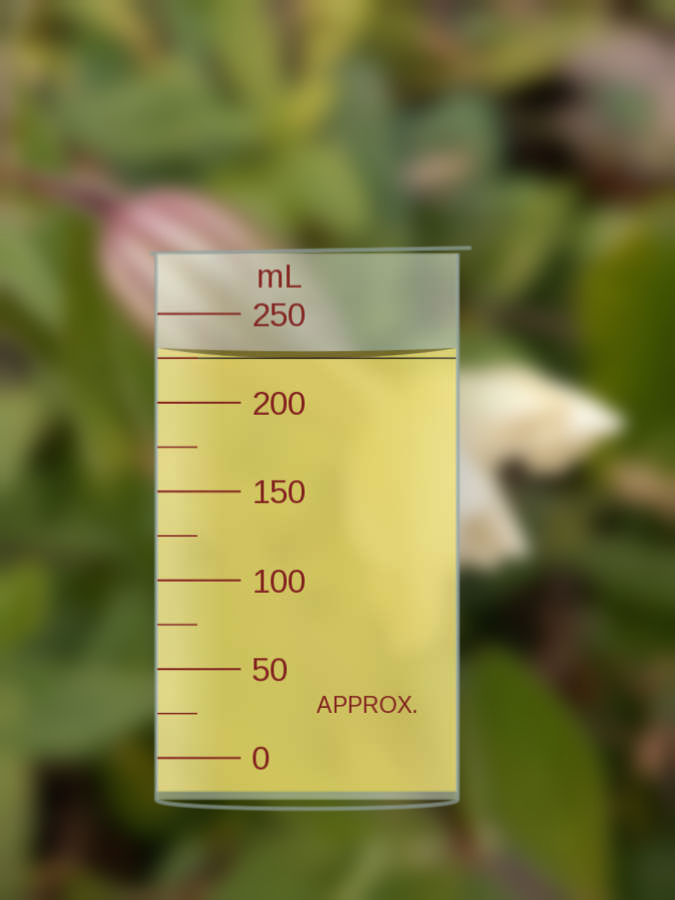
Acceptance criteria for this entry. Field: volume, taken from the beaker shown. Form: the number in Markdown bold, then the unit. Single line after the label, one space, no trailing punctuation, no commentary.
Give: **225** mL
